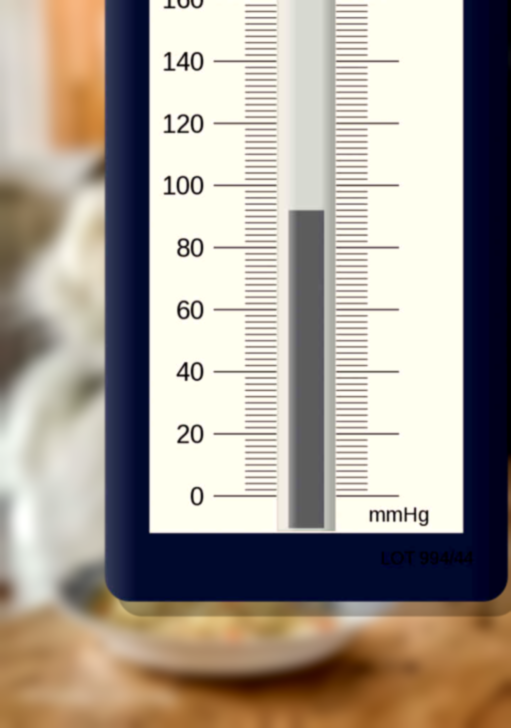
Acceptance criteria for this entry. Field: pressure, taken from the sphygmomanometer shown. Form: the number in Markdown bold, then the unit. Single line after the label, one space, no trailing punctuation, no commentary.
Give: **92** mmHg
